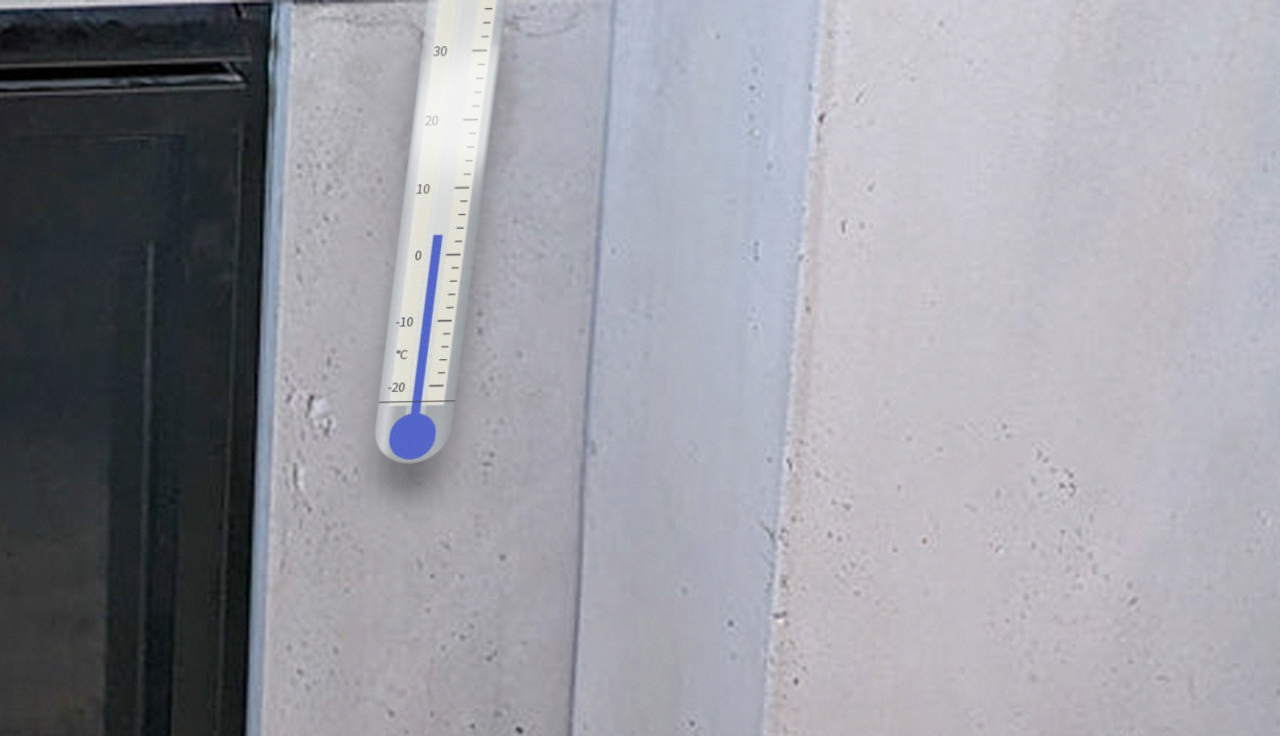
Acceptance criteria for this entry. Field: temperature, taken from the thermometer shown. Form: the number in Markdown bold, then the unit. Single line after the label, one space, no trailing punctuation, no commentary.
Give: **3** °C
